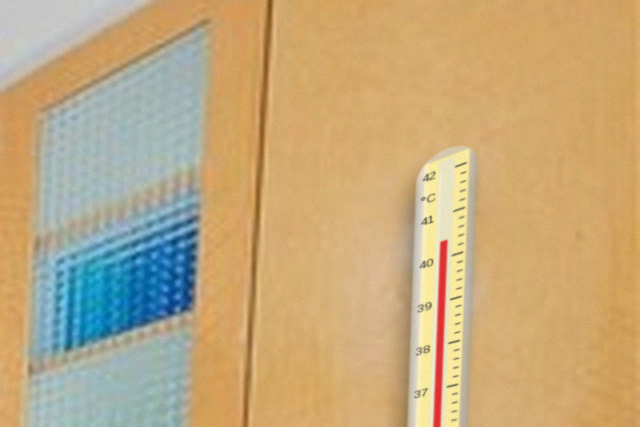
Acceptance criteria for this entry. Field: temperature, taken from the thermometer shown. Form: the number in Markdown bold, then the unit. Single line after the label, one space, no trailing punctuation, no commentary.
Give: **40.4** °C
